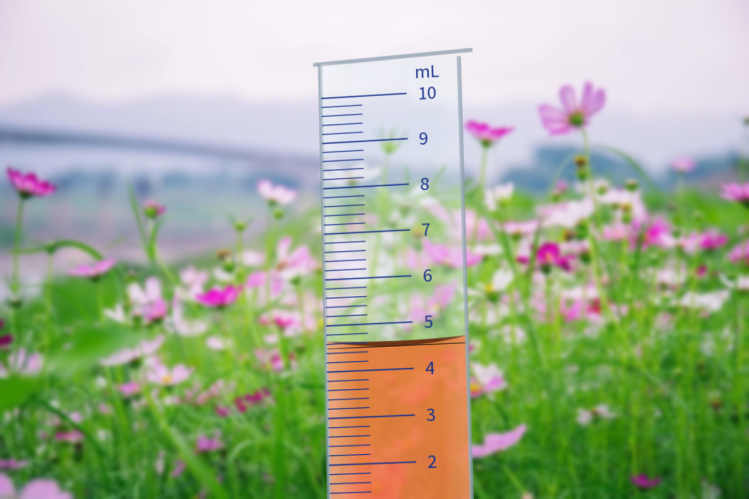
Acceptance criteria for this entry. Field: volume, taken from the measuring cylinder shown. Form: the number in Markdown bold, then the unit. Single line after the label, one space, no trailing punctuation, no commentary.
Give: **4.5** mL
